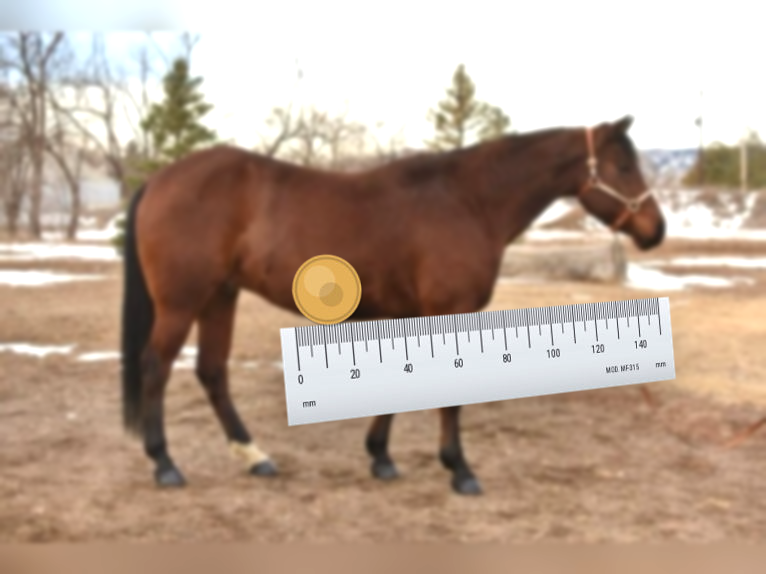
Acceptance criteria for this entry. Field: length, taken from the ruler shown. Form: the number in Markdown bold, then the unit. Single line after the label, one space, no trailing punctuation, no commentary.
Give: **25** mm
